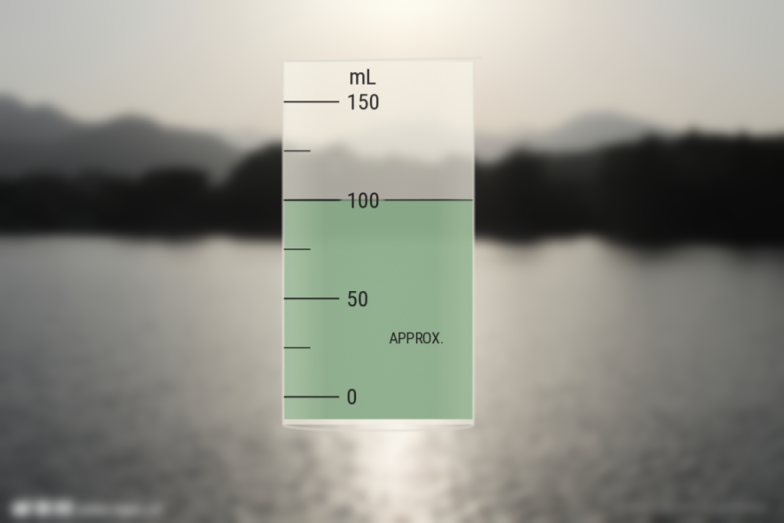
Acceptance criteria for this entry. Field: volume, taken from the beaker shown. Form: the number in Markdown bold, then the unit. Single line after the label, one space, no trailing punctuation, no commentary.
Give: **100** mL
